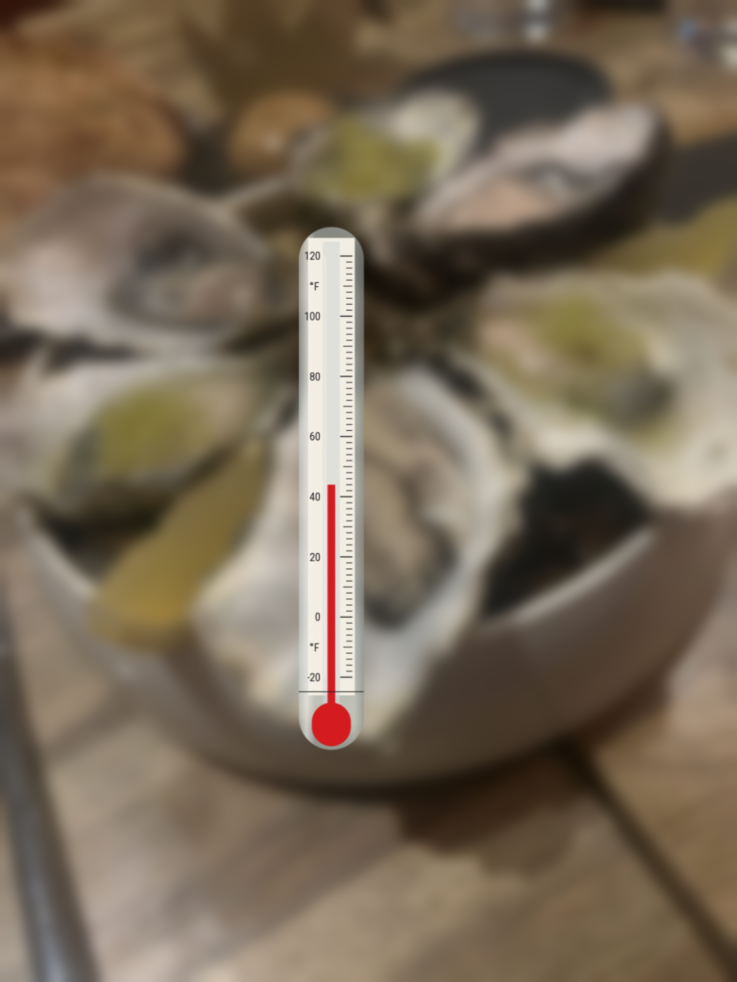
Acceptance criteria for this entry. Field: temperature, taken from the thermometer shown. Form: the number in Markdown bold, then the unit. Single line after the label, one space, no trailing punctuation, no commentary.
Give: **44** °F
